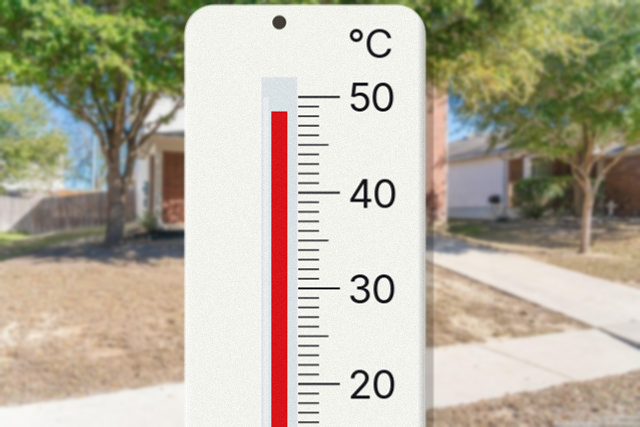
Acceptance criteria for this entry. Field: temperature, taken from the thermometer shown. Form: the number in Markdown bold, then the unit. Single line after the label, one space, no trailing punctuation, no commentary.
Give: **48.5** °C
